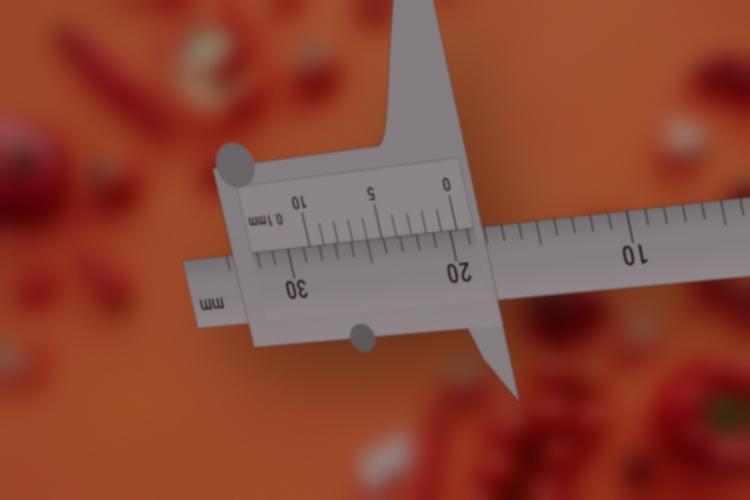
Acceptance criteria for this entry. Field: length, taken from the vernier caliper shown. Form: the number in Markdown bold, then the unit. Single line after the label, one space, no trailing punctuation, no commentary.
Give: **19.6** mm
